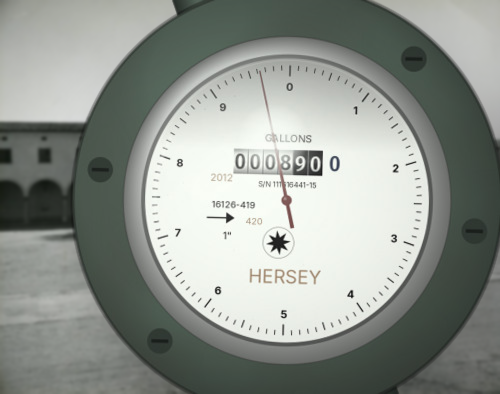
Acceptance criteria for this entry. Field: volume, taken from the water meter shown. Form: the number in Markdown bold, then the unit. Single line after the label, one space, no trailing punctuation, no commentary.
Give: **8899.6** gal
